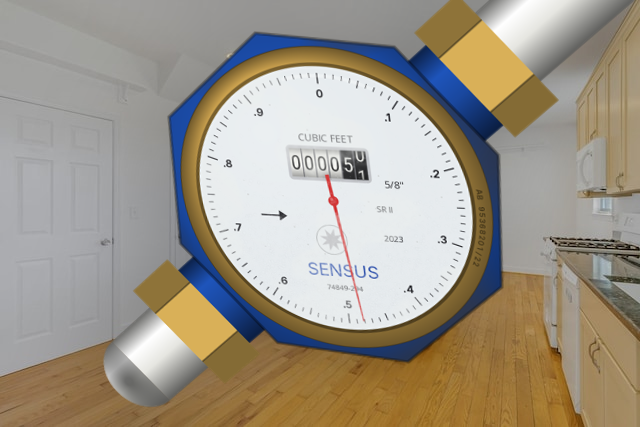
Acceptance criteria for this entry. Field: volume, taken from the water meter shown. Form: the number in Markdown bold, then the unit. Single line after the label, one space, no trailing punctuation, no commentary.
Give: **50.48** ft³
